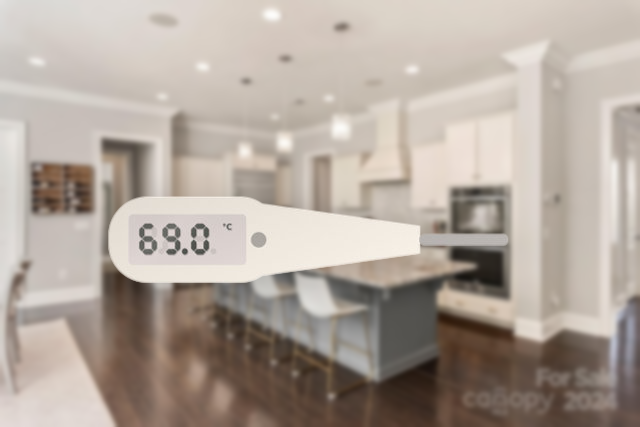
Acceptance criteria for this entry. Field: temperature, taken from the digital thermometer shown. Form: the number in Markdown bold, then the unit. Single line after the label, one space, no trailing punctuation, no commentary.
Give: **69.0** °C
